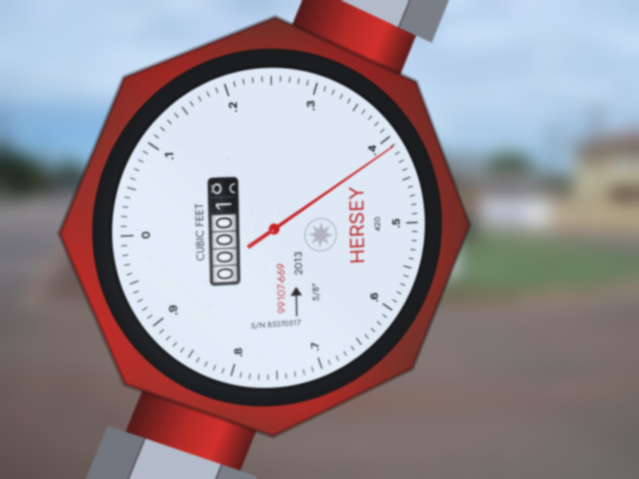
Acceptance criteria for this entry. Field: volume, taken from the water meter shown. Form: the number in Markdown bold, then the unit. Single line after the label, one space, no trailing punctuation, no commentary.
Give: **18.41** ft³
